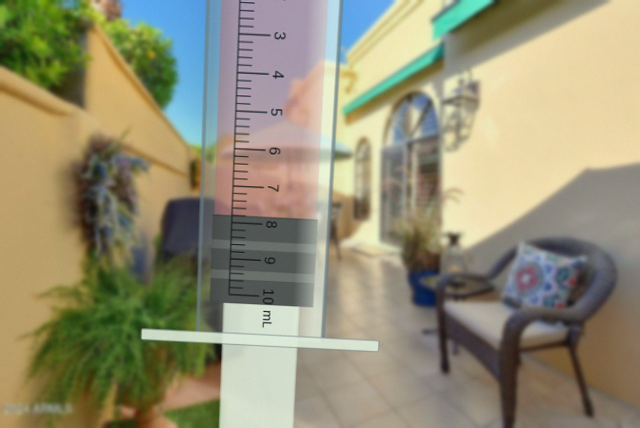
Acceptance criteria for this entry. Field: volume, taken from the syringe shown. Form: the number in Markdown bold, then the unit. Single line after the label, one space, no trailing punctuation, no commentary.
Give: **7.8** mL
